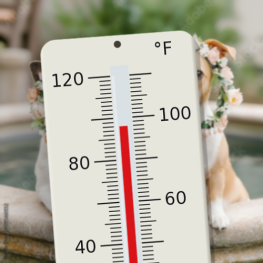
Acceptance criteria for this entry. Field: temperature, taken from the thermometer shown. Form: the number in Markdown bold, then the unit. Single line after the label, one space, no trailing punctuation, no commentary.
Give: **96** °F
